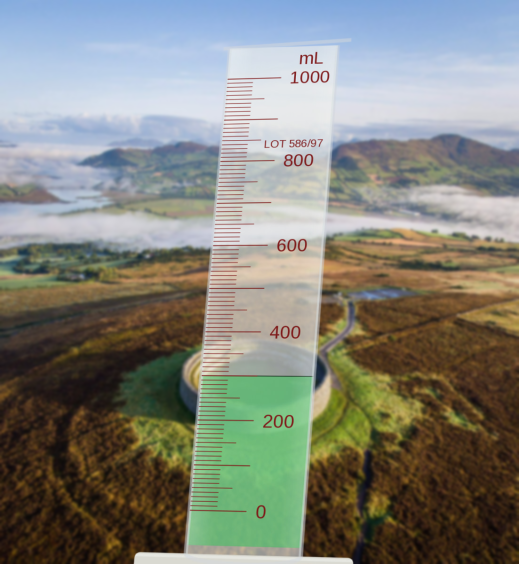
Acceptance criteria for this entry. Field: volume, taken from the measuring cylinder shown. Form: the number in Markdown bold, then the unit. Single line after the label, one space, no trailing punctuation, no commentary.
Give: **300** mL
